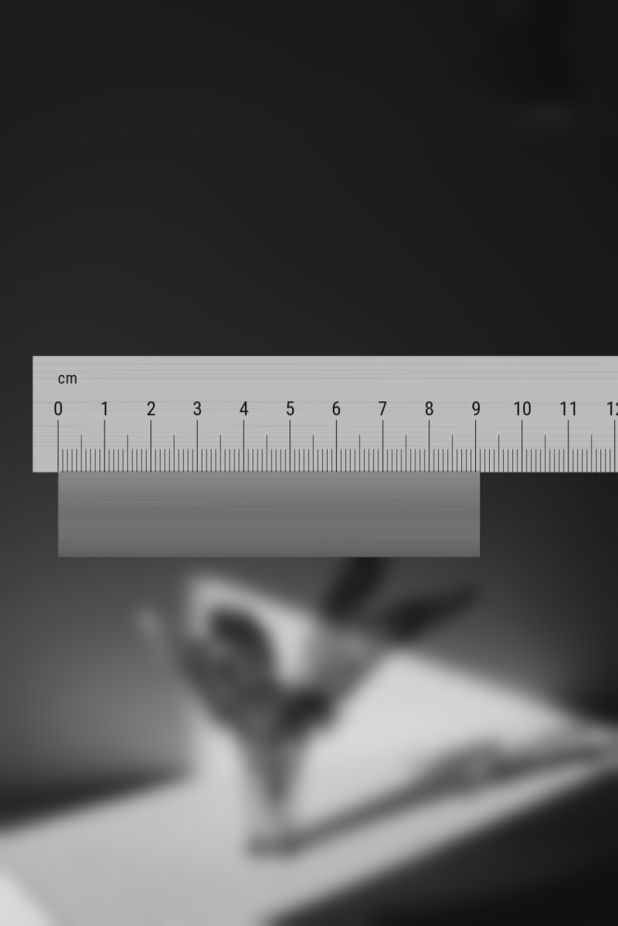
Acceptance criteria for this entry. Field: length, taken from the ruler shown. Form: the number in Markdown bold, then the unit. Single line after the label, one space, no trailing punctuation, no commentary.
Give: **9.1** cm
